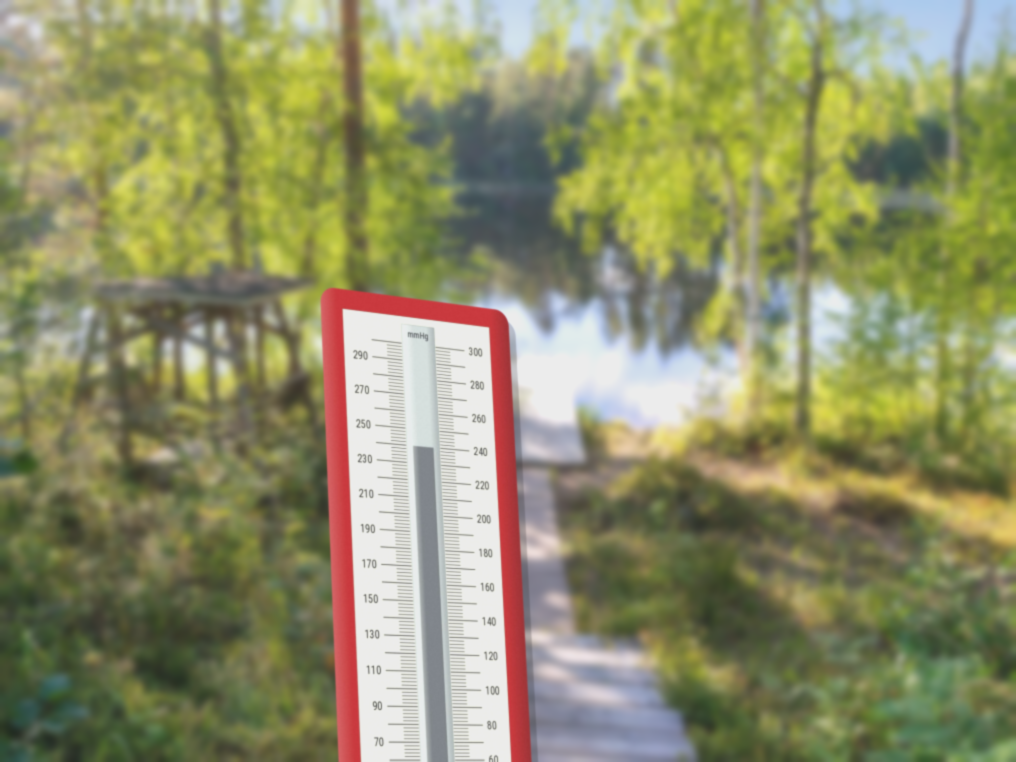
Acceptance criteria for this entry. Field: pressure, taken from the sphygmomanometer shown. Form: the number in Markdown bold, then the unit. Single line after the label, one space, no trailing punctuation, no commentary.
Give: **240** mmHg
